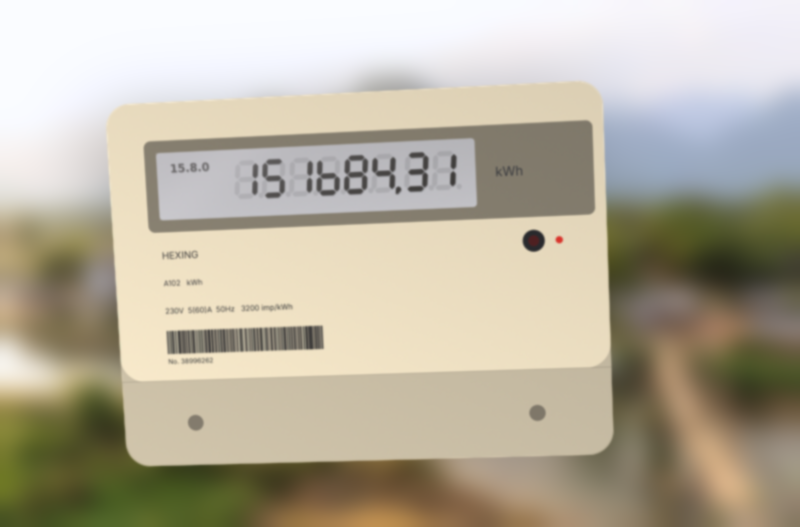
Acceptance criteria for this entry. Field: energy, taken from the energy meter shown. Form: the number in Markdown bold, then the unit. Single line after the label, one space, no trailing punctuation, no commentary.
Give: **151684.31** kWh
